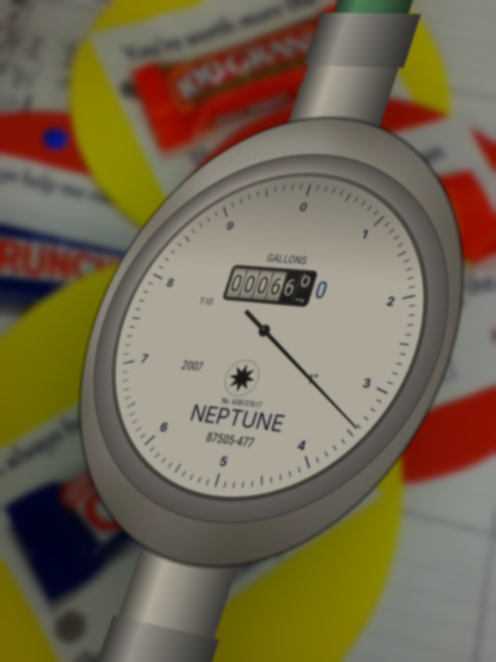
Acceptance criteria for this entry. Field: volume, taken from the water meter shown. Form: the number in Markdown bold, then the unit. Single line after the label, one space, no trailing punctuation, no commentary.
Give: **6663.4** gal
